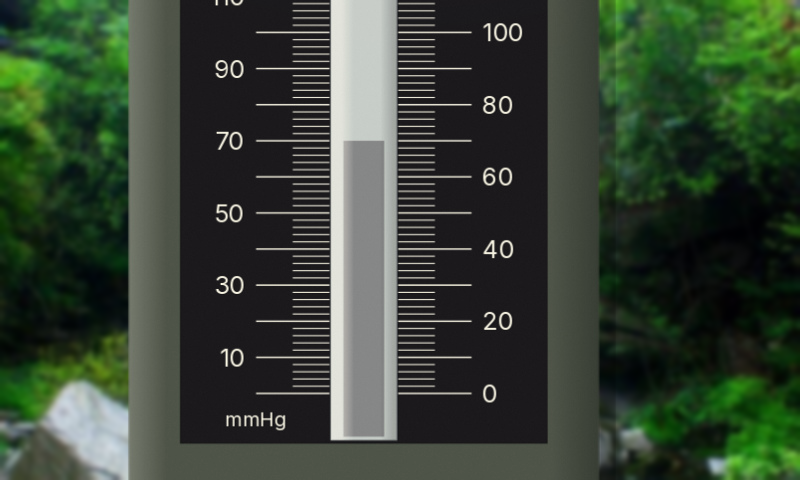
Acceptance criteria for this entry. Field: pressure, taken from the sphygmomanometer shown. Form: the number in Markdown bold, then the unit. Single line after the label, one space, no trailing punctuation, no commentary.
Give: **70** mmHg
